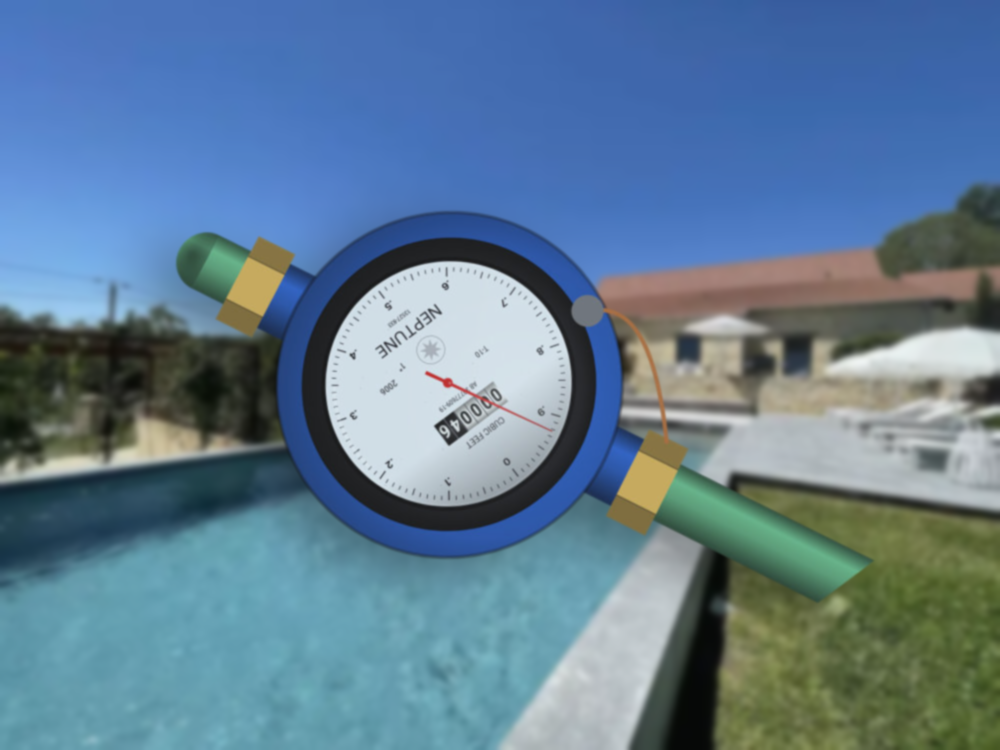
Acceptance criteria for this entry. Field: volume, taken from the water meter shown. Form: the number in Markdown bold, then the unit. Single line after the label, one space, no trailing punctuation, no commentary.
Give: **45.92** ft³
